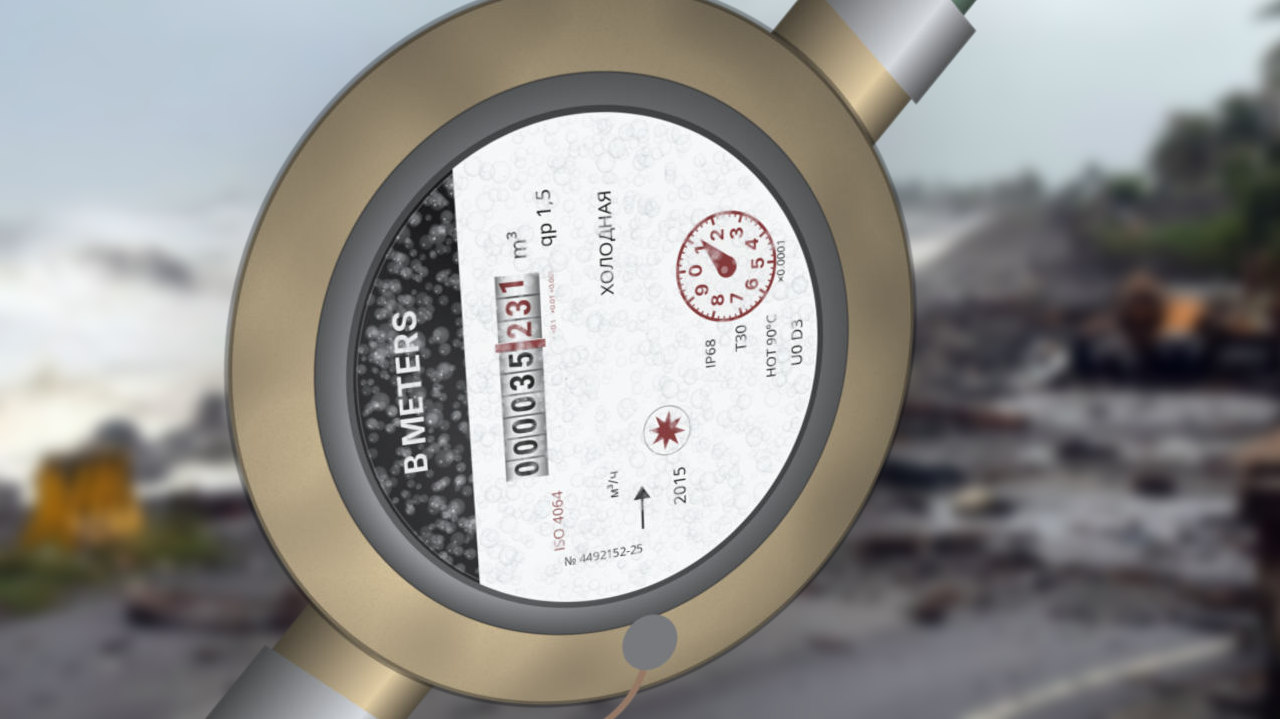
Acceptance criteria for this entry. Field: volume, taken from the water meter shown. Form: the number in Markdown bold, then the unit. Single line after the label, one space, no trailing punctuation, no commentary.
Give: **35.2311** m³
